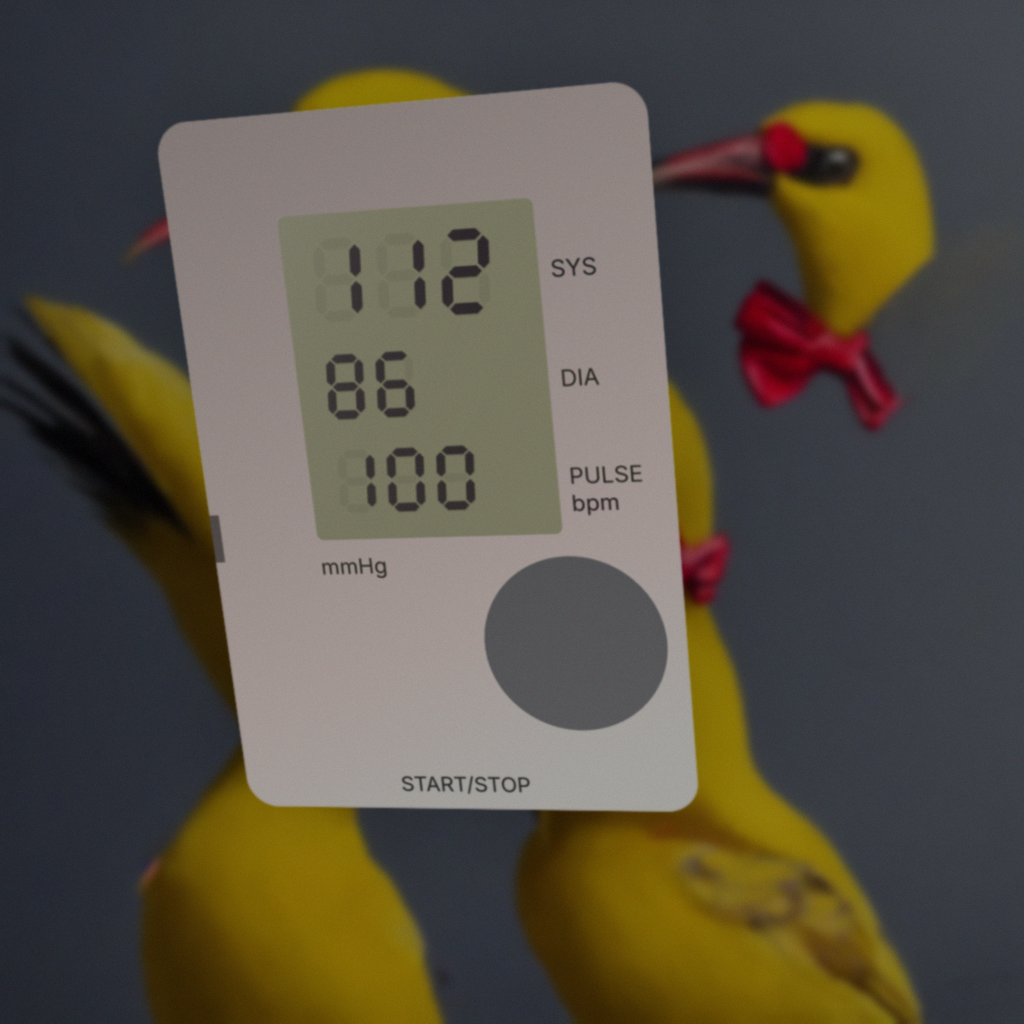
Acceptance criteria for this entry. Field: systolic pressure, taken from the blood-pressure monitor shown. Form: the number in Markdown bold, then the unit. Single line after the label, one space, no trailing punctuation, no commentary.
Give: **112** mmHg
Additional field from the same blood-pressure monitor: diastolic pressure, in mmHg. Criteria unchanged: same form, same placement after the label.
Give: **86** mmHg
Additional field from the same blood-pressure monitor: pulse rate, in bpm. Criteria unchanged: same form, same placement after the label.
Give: **100** bpm
